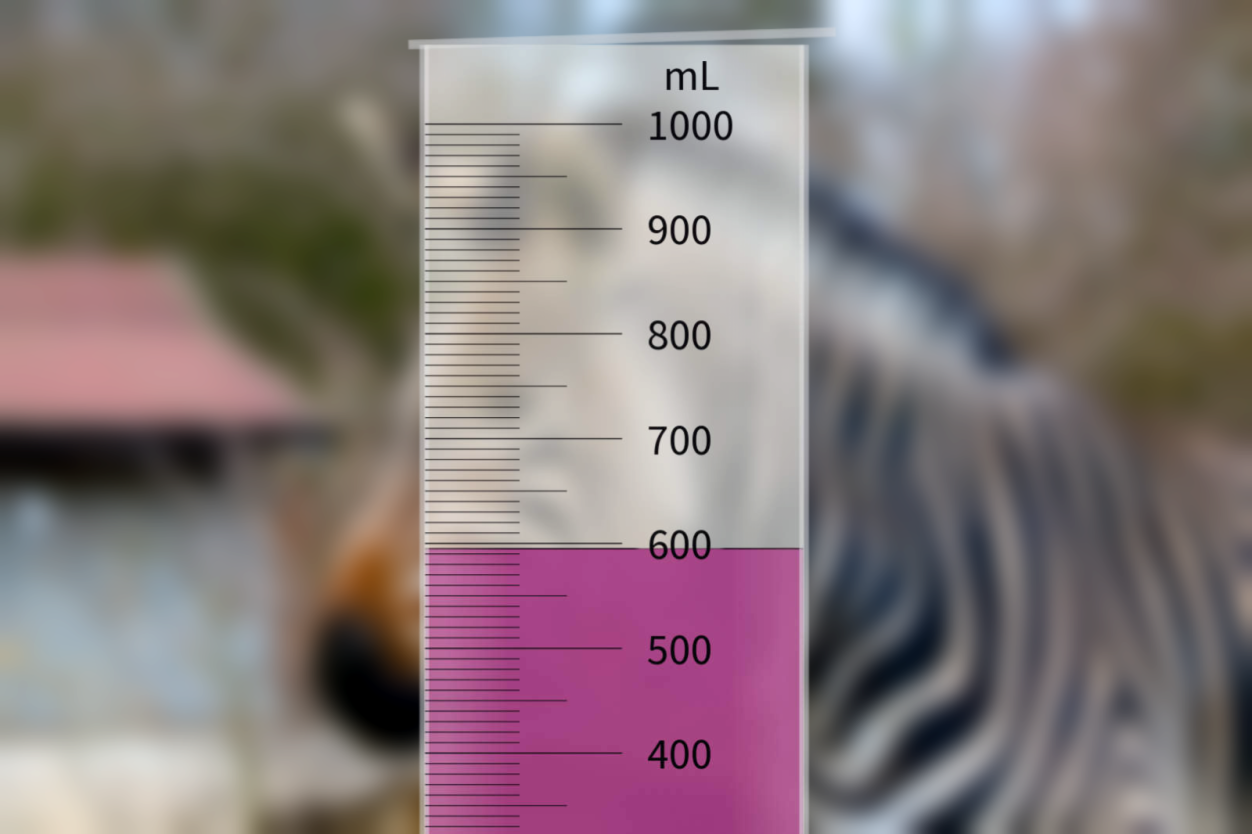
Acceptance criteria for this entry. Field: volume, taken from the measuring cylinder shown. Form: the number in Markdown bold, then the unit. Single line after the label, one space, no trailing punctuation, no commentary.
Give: **595** mL
